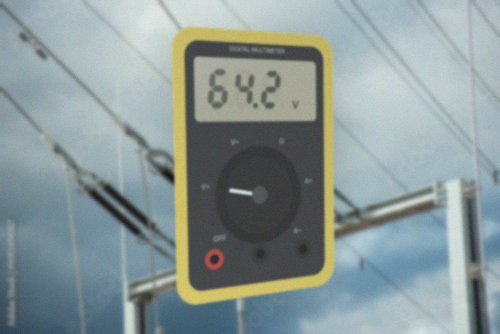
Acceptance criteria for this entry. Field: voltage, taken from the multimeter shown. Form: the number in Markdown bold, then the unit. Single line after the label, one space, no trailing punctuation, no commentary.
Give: **64.2** V
